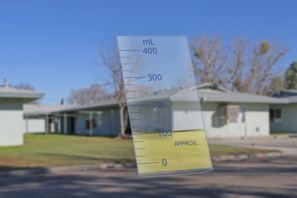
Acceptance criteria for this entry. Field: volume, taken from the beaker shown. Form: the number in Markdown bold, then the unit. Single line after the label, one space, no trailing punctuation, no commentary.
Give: **100** mL
